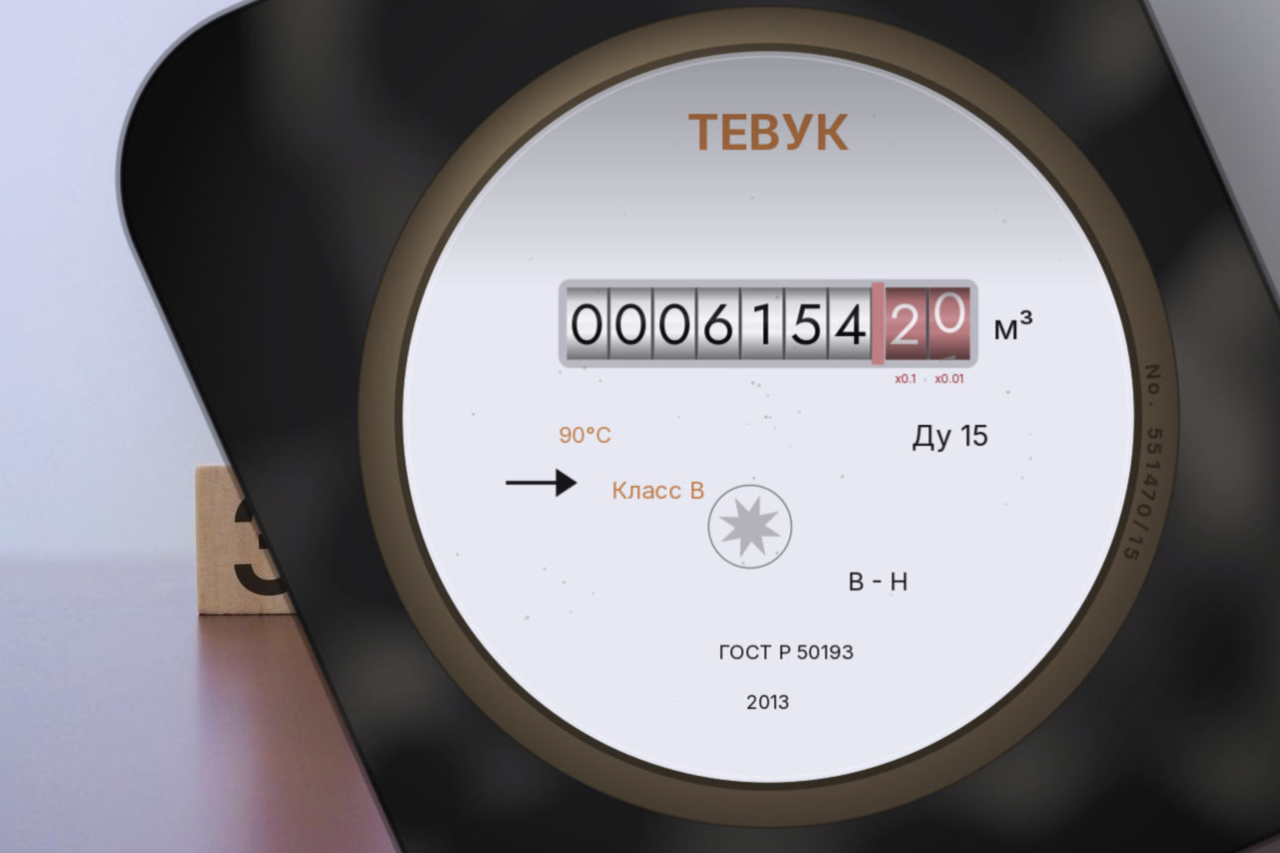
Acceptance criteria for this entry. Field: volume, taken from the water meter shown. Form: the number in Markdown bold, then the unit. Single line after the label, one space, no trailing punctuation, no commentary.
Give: **6154.20** m³
